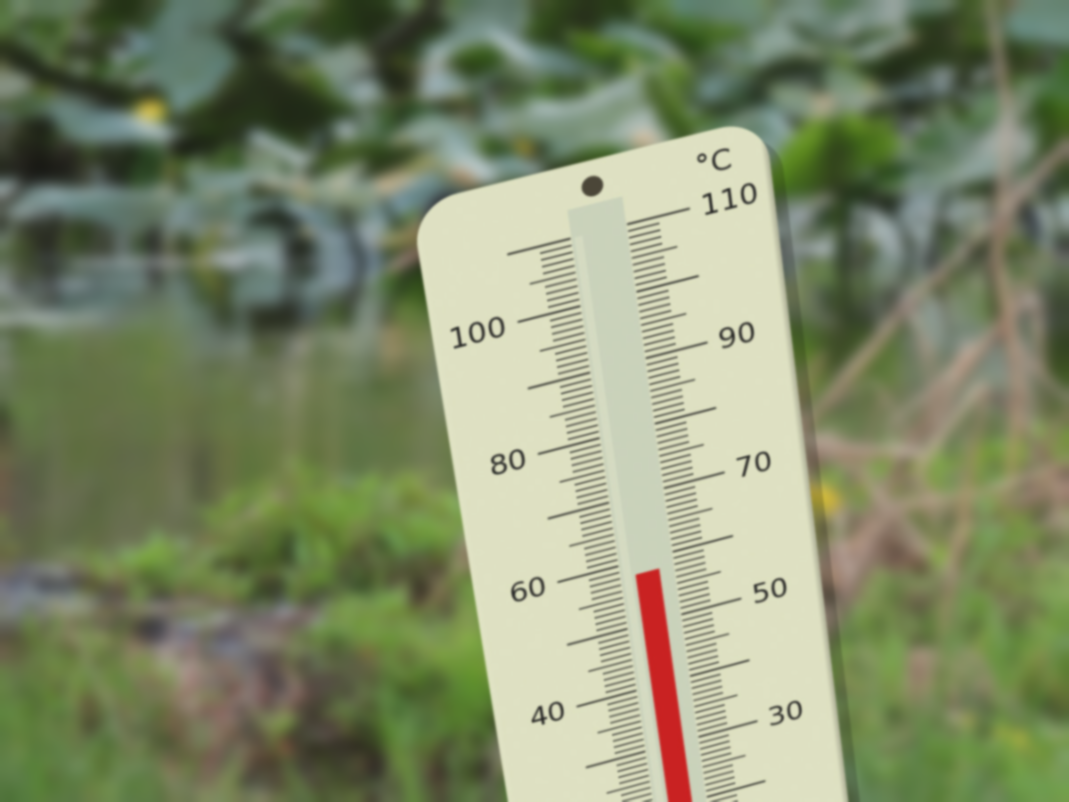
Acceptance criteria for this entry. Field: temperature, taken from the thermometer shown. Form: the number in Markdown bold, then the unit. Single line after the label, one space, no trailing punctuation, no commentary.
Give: **58** °C
